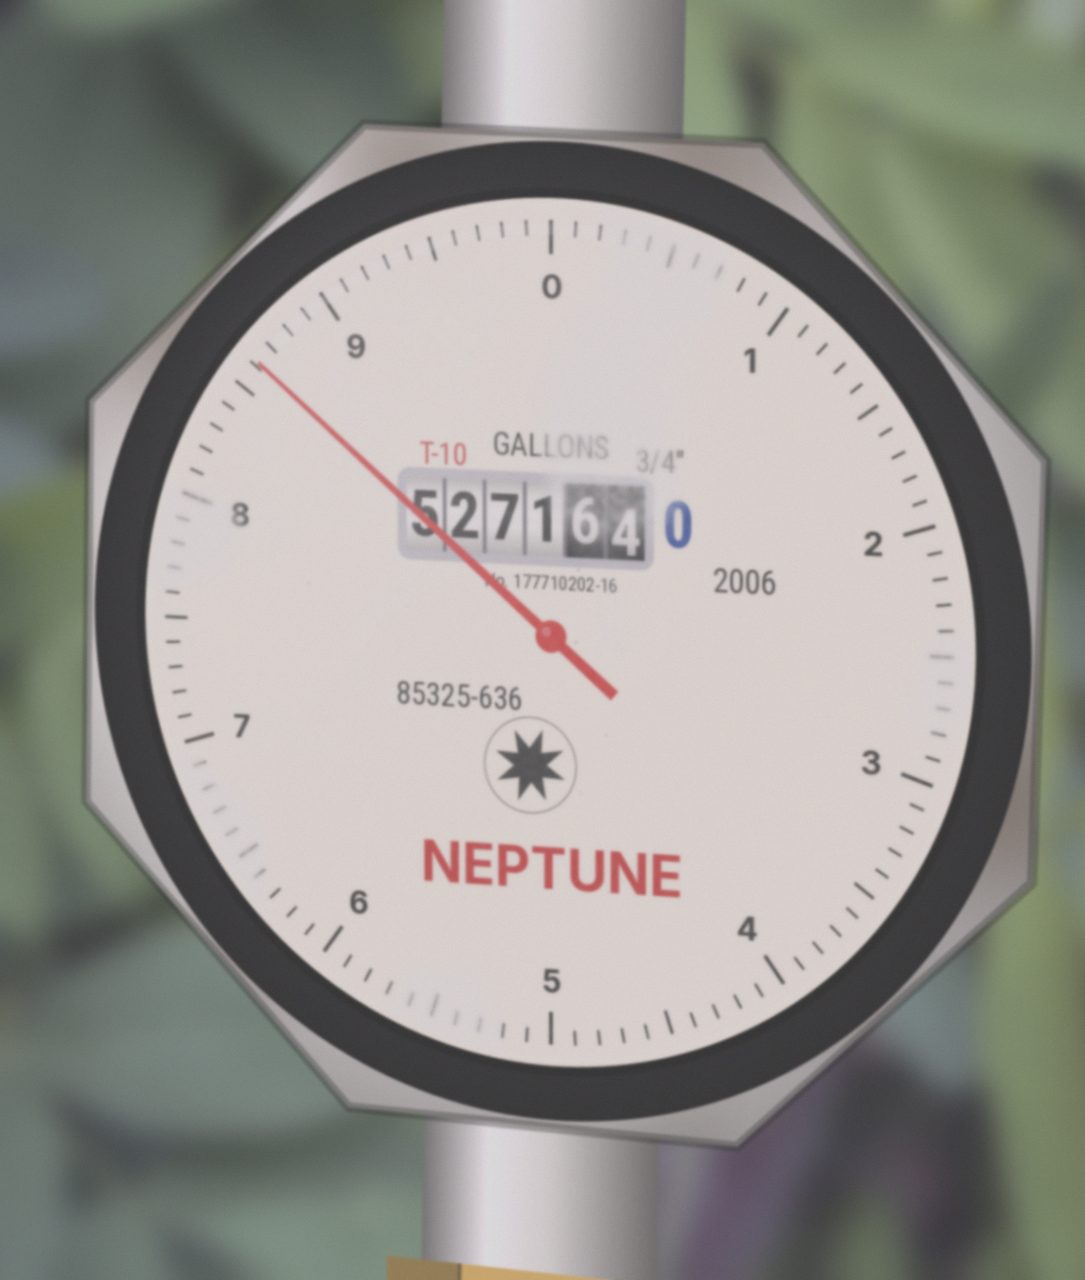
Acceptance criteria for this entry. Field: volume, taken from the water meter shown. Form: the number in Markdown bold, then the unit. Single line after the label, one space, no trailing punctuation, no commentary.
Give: **5271638.6** gal
